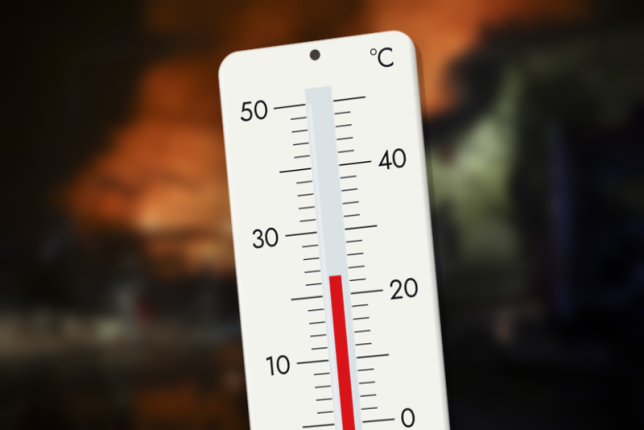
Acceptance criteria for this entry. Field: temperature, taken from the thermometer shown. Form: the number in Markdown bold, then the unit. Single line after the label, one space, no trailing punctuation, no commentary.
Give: **23** °C
